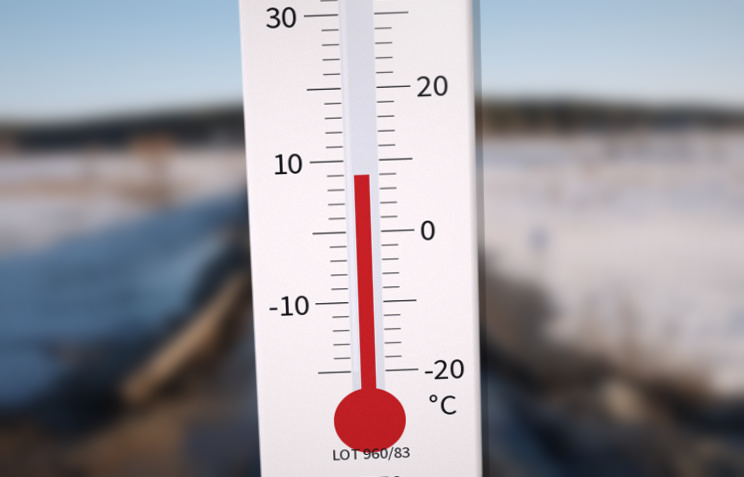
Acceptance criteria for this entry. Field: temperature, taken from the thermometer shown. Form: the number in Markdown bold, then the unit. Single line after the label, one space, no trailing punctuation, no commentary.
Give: **8** °C
